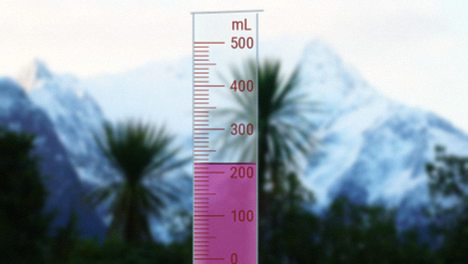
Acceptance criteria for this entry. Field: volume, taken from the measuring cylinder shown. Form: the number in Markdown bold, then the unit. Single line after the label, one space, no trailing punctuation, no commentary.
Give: **220** mL
